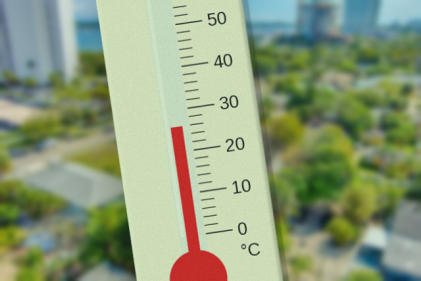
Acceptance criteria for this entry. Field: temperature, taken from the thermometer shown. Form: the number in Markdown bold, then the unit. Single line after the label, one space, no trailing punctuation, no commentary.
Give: **26** °C
